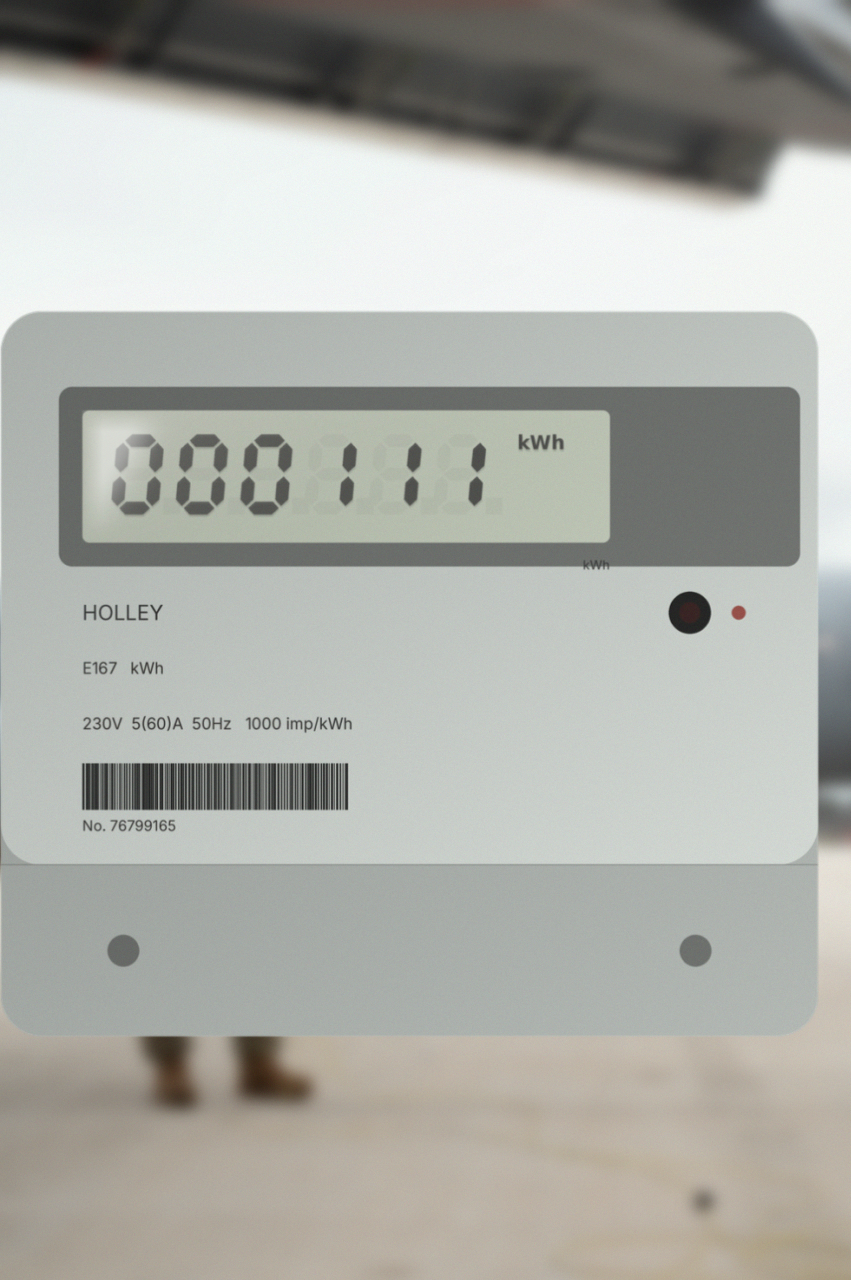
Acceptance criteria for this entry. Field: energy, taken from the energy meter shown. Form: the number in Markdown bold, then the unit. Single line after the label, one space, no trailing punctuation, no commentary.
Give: **111** kWh
